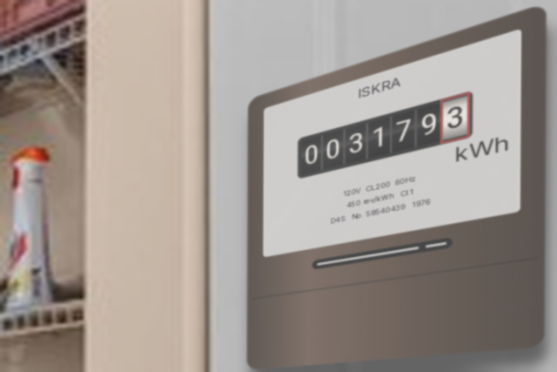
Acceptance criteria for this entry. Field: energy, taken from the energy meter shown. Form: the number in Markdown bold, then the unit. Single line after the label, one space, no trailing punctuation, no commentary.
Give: **3179.3** kWh
